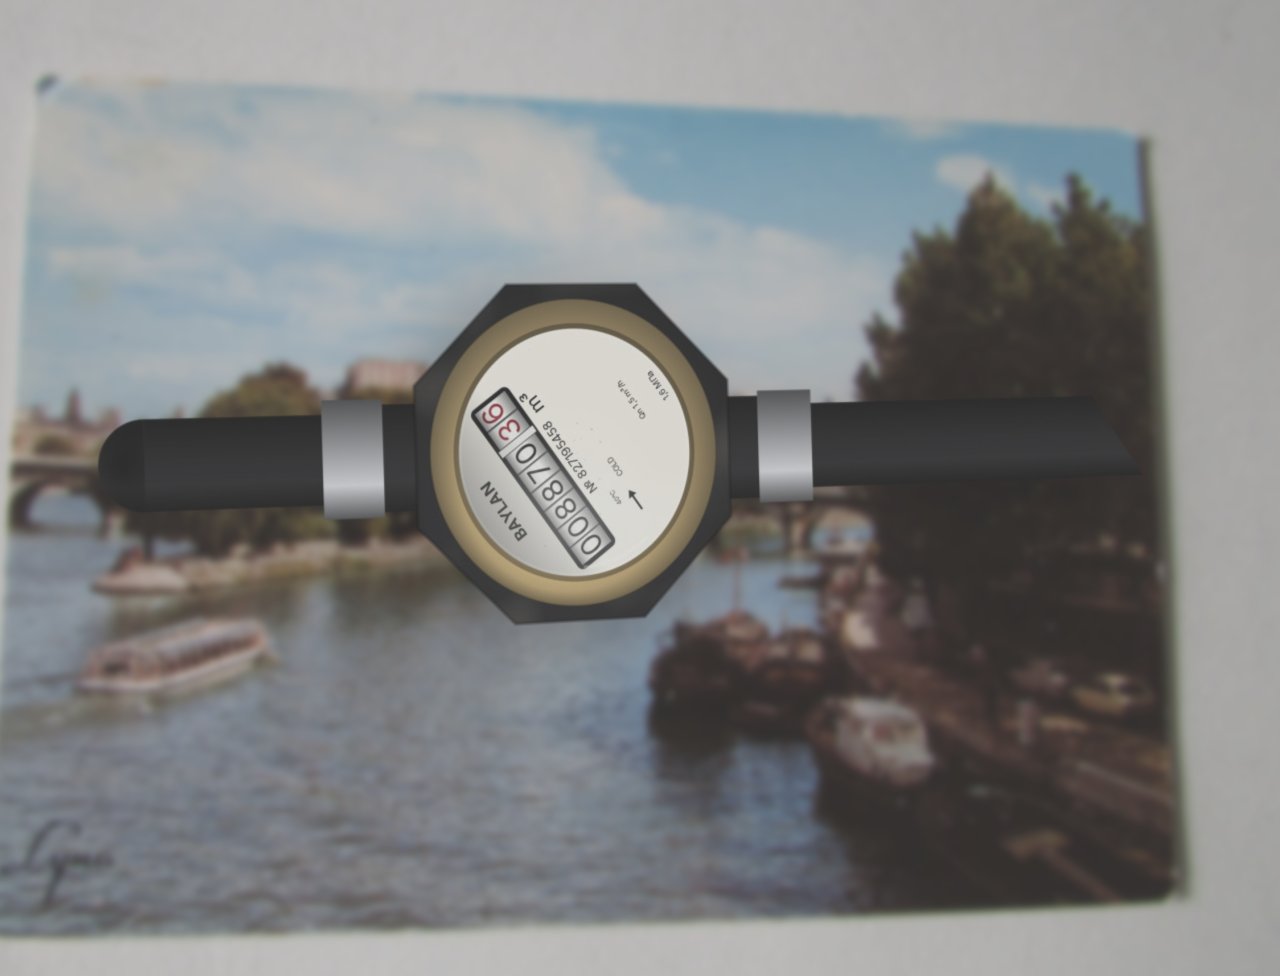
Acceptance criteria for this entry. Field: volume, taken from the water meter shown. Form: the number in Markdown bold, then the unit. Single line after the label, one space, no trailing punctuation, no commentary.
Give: **8870.36** m³
